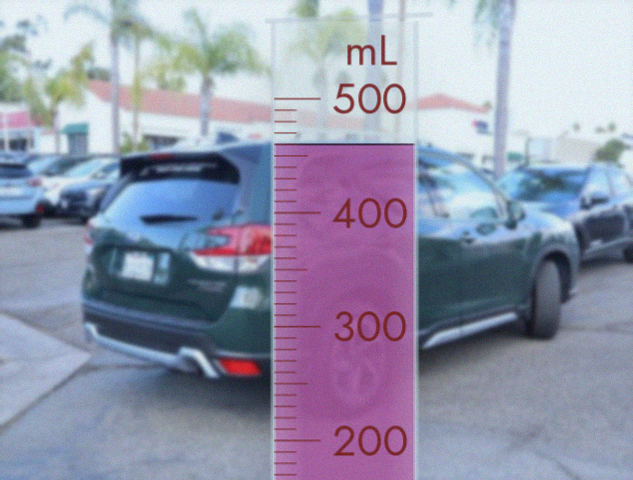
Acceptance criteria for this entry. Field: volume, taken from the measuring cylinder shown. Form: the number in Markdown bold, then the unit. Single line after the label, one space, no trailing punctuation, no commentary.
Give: **460** mL
